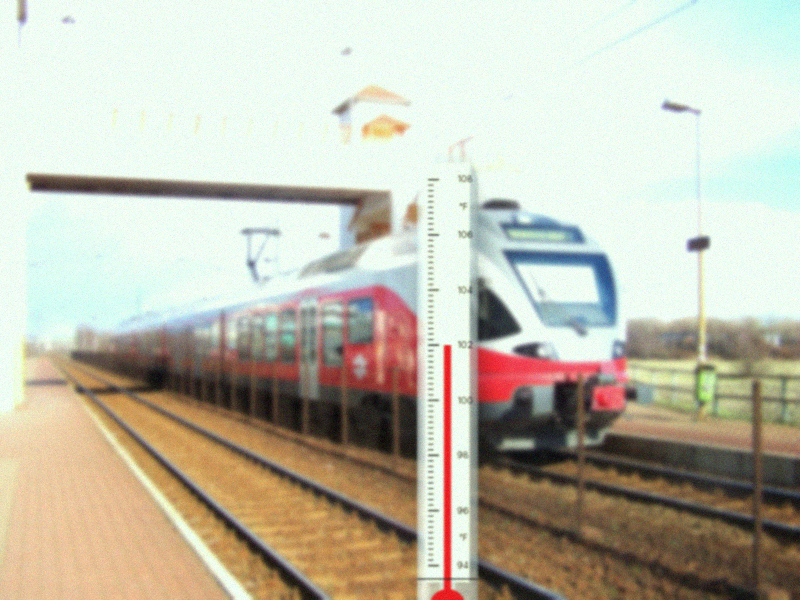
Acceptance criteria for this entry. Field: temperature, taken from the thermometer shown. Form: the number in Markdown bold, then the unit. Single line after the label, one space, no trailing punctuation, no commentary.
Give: **102** °F
